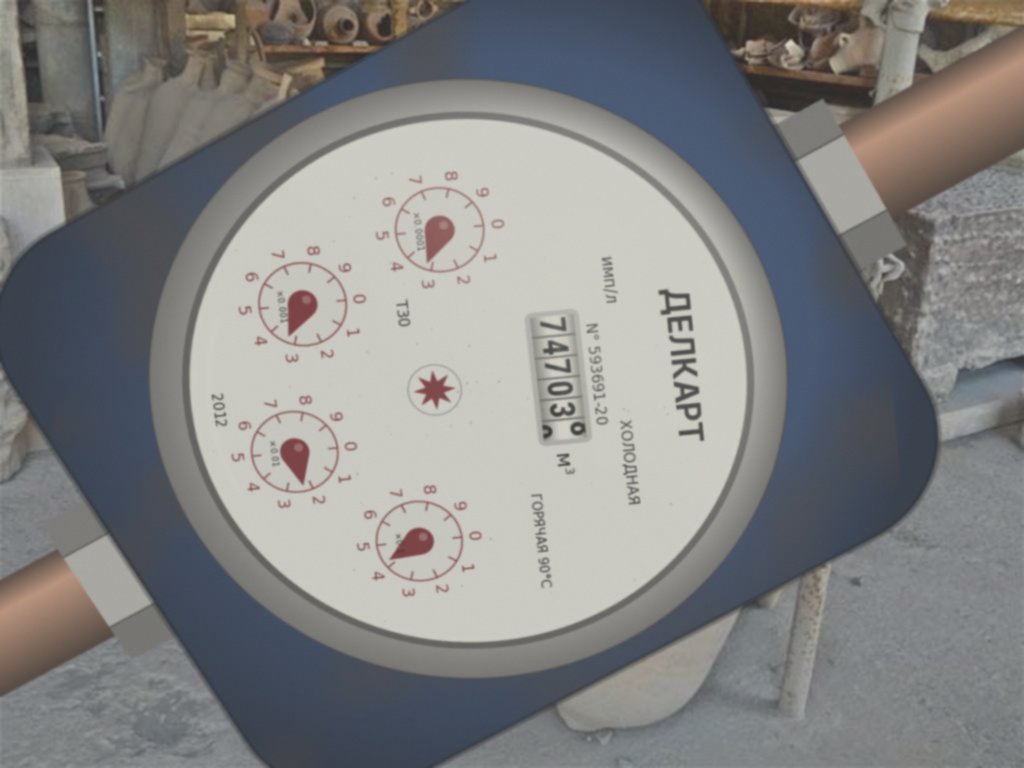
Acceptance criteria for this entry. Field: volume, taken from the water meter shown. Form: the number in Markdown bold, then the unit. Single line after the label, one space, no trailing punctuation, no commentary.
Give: **747038.4233** m³
